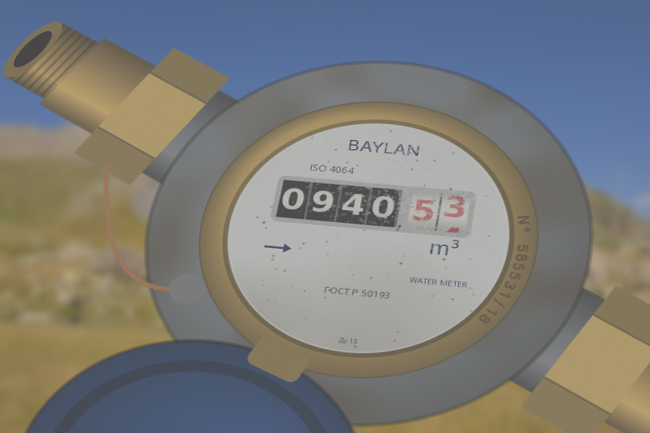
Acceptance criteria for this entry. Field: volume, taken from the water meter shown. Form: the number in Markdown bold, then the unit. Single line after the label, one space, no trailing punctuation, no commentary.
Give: **940.53** m³
